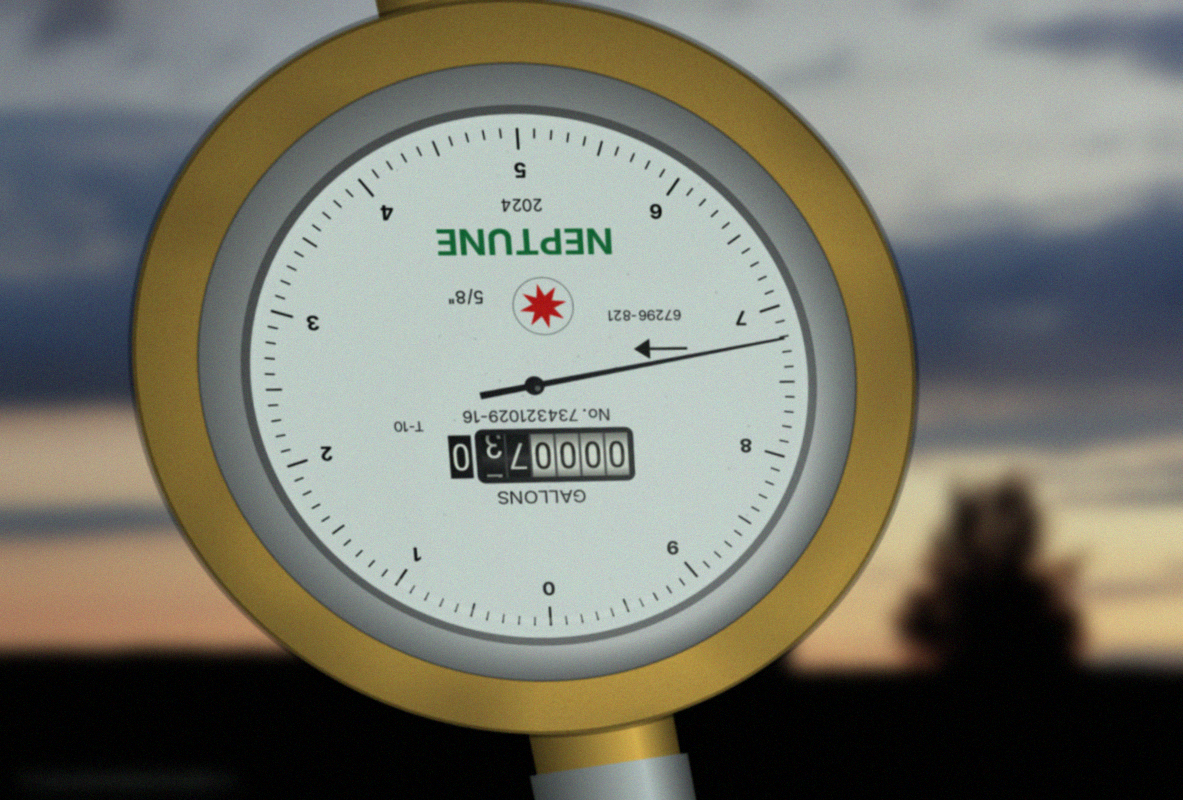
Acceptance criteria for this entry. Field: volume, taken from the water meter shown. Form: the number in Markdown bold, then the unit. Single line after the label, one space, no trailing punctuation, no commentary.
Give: **727.2** gal
